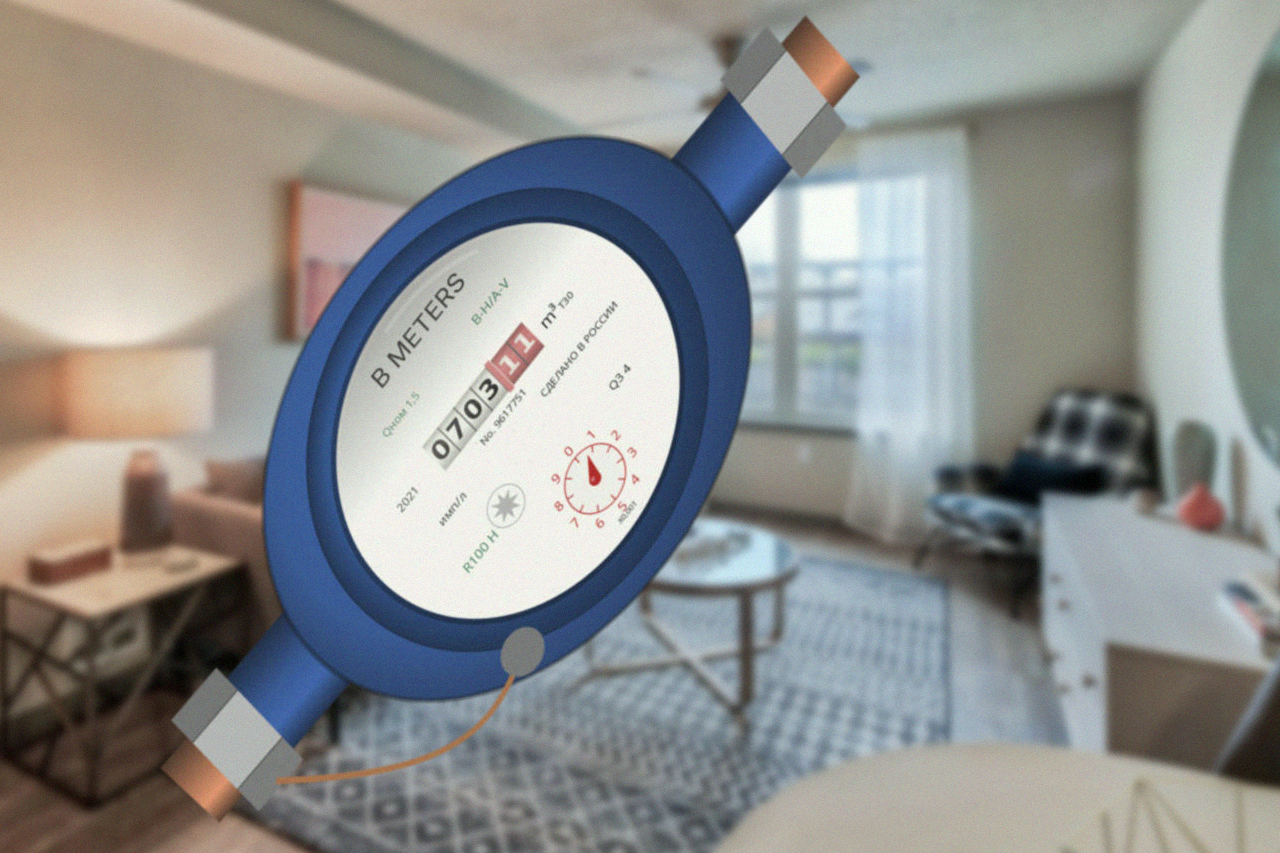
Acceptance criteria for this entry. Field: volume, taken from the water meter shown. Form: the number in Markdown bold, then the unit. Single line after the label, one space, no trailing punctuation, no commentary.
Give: **703.110** m³
